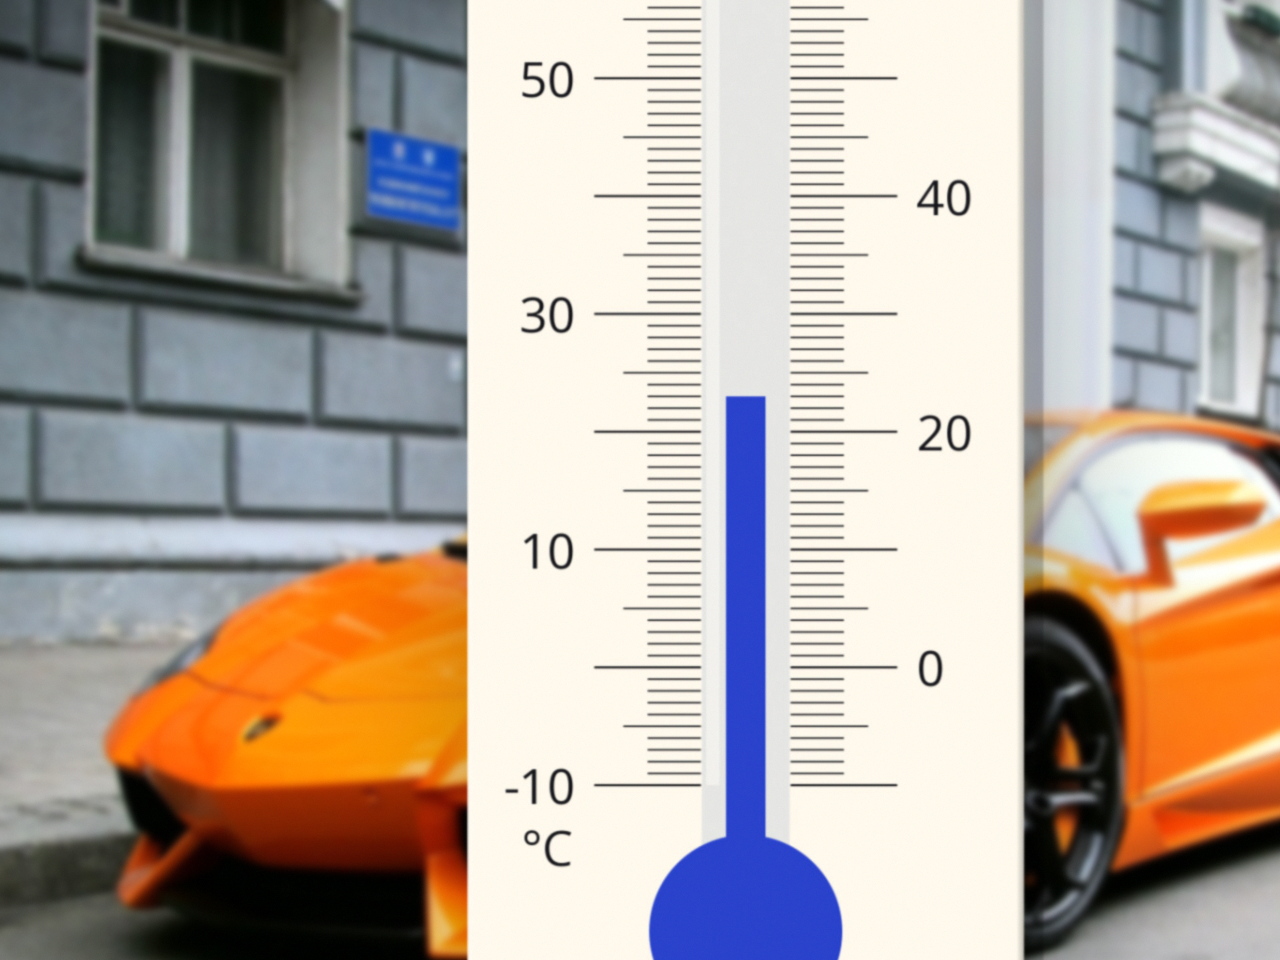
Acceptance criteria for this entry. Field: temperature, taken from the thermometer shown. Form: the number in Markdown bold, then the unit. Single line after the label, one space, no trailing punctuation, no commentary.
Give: **23** °C
